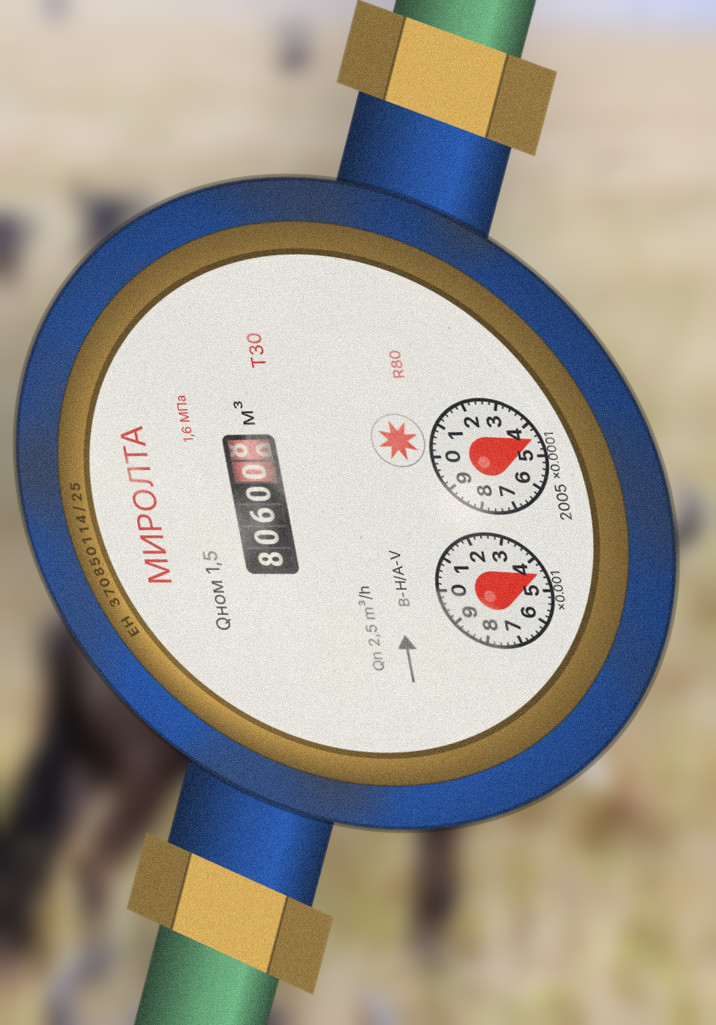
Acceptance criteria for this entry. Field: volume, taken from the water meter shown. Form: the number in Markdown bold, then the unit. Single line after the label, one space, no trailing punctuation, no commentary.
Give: **8060.0844** m³
